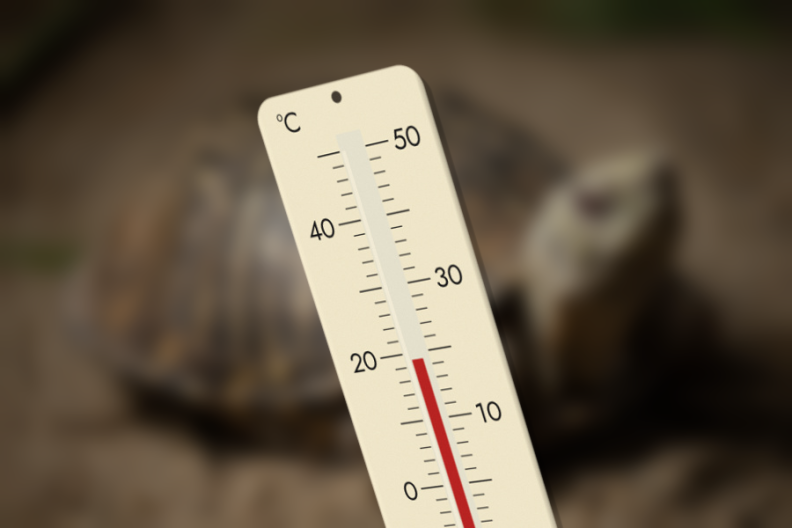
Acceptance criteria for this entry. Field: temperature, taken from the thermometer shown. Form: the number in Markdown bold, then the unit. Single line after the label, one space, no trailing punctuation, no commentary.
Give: **19** °C
